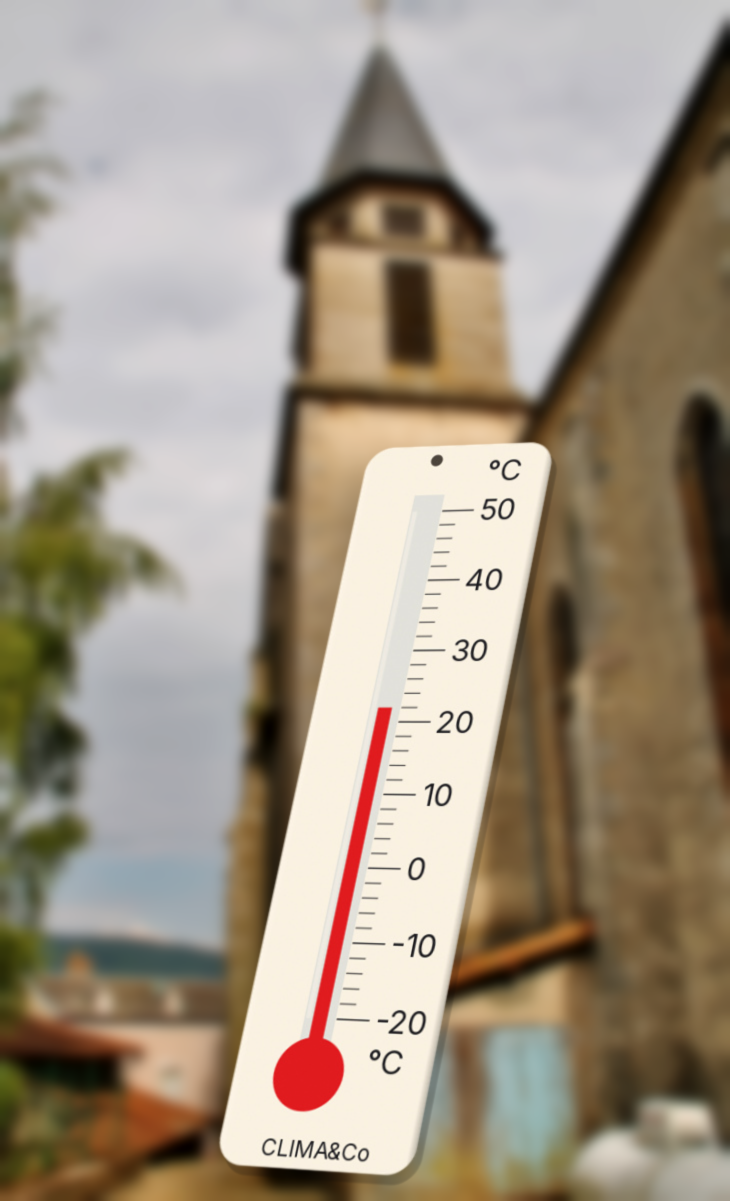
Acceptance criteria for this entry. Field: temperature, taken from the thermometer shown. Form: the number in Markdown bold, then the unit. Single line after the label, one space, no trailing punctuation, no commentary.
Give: **22** °C
